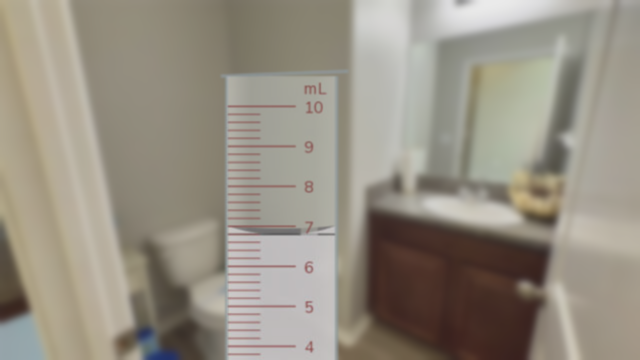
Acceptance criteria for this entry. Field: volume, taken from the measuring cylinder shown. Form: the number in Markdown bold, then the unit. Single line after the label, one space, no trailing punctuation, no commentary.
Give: **6.8** mL
